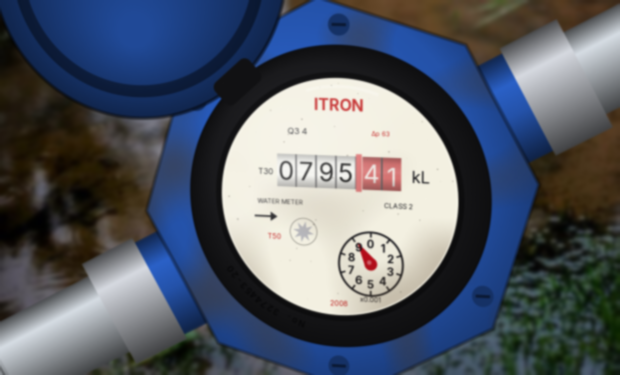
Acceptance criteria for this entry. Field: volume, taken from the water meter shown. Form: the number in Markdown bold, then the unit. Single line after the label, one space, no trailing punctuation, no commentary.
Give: **795.409** kL
